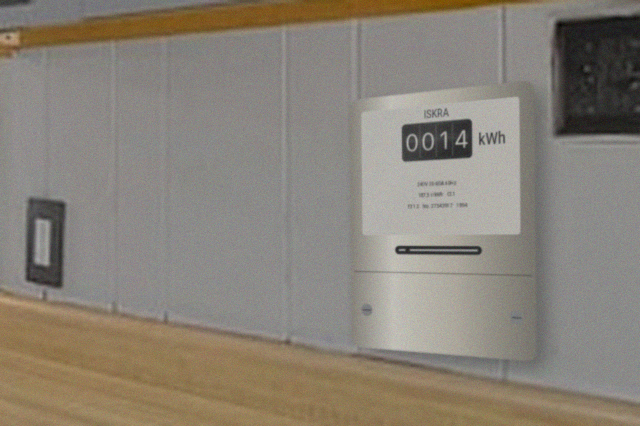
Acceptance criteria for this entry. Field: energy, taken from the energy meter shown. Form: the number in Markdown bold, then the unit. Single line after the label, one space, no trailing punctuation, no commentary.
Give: **14** kWh
